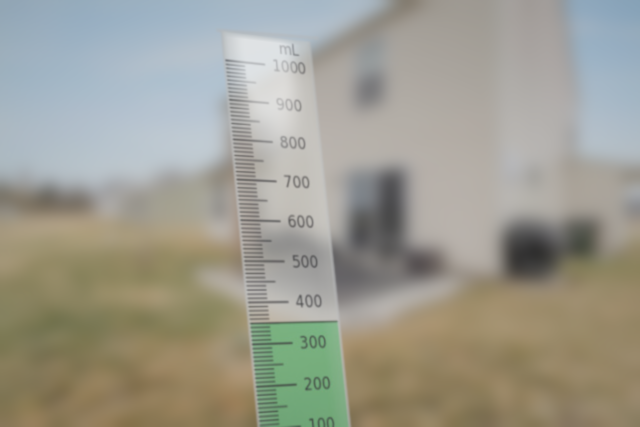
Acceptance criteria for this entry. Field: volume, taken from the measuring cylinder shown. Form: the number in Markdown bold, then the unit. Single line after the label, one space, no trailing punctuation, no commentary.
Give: **350** mL
